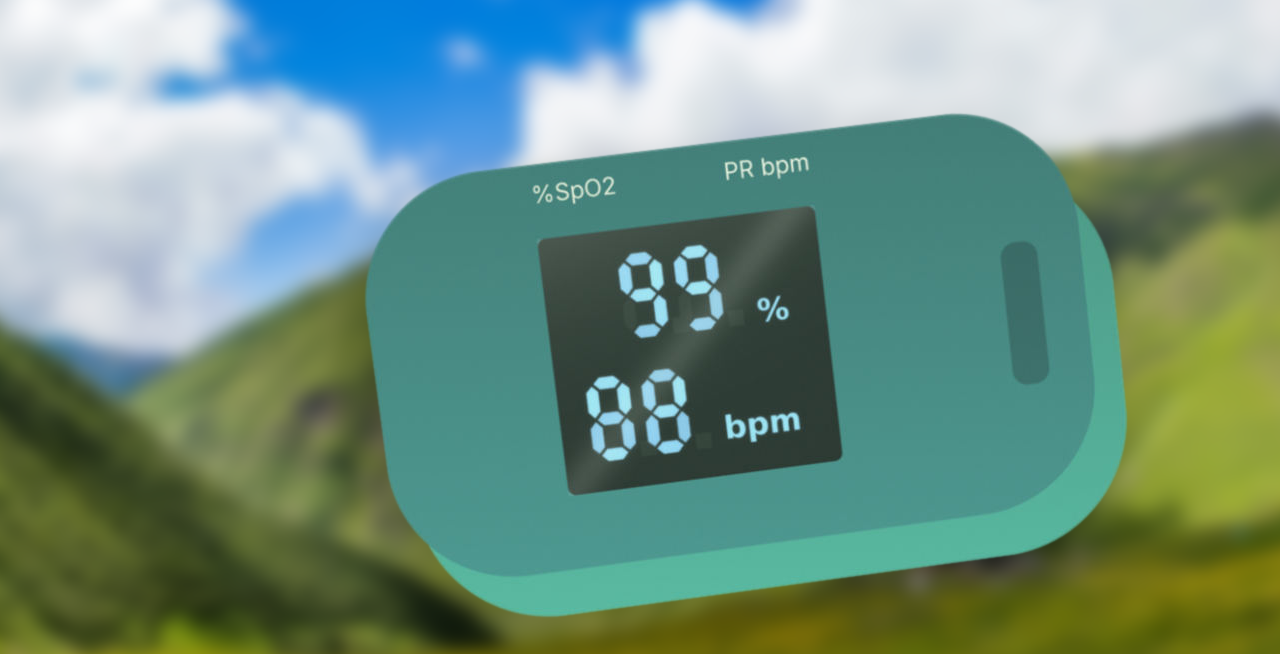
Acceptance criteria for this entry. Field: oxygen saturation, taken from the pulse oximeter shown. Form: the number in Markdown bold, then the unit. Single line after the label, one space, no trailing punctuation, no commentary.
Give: **99** %
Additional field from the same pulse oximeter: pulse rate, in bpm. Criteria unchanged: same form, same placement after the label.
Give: **88** bpm
